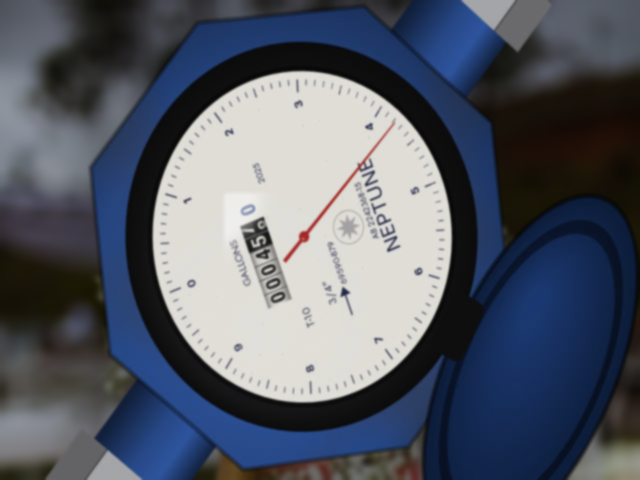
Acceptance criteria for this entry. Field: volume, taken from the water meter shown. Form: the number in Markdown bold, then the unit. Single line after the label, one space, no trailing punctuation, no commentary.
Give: **4574.2** gal
